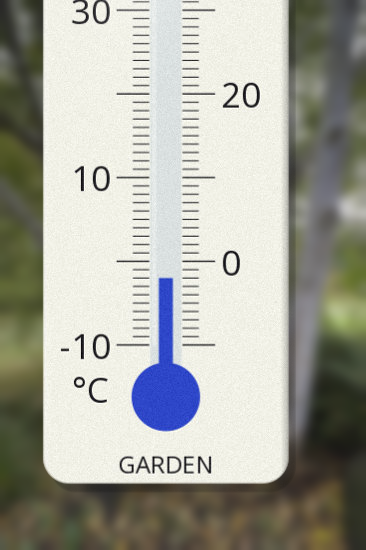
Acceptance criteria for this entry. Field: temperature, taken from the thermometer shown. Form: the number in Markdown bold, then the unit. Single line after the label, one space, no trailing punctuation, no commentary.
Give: **-2** °C
